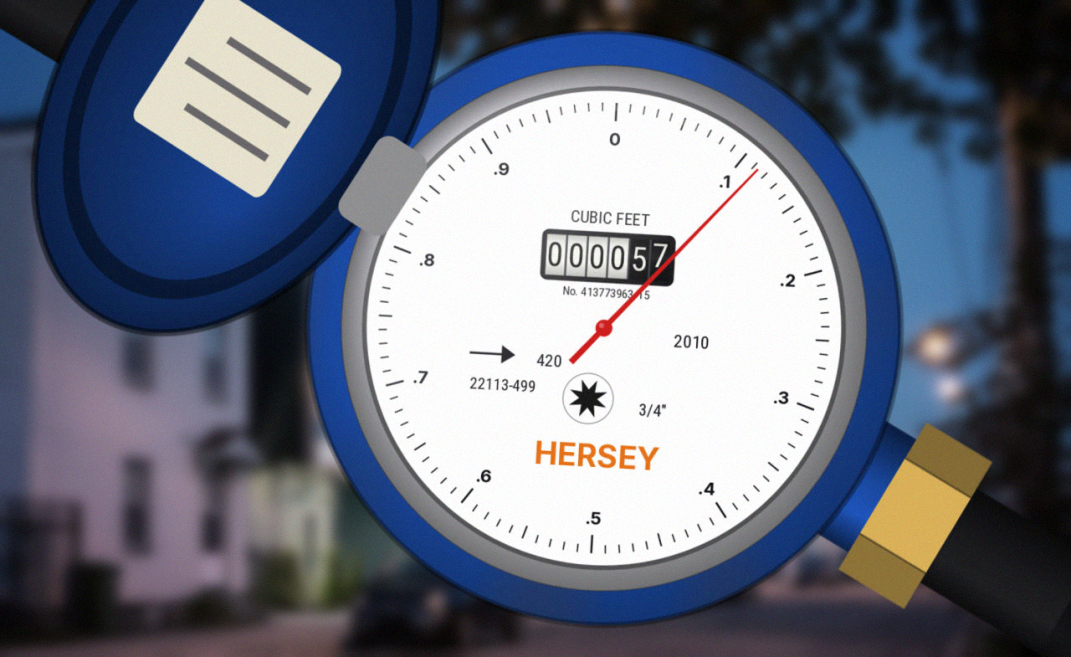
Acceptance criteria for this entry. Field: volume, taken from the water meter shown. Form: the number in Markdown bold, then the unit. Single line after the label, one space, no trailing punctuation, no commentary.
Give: **57.11** ft³
